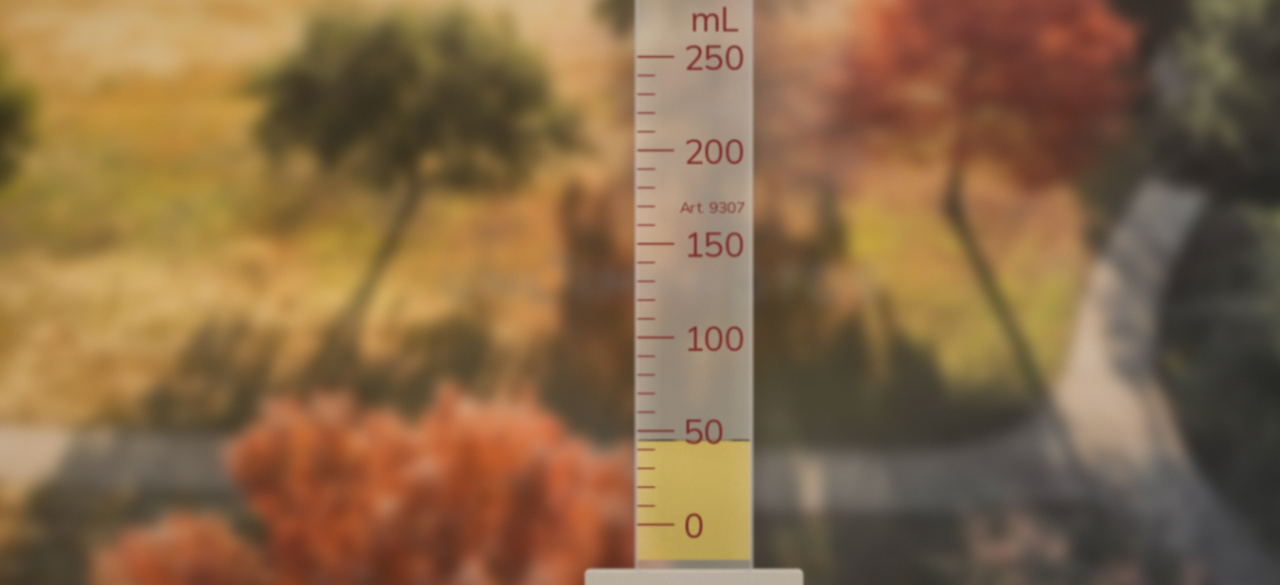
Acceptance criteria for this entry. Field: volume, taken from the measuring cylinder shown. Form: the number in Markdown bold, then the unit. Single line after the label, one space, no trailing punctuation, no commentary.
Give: **45** mL
